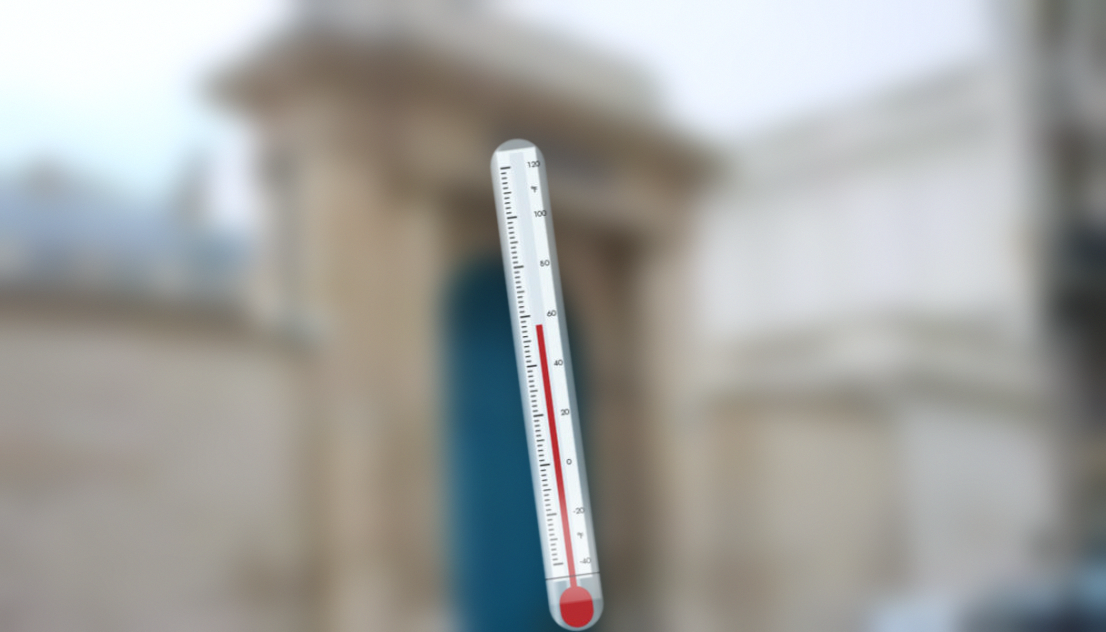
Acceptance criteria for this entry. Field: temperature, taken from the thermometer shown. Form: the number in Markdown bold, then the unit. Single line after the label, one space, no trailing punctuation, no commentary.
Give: **56** °F
